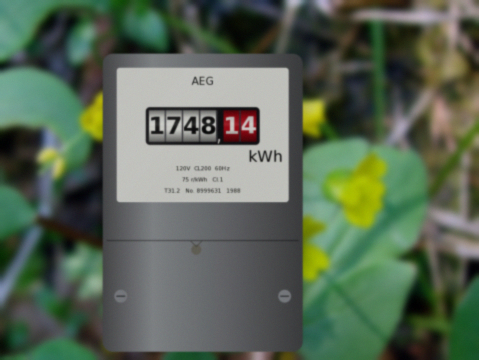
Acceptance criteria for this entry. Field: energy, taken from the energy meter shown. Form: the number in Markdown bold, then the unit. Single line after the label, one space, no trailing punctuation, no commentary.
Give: **1748.14** kWh
